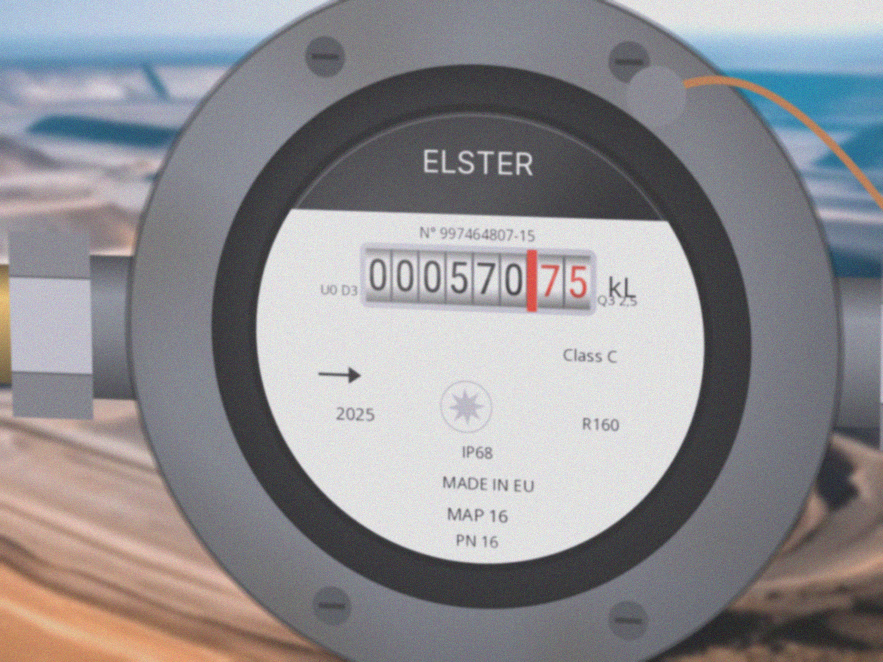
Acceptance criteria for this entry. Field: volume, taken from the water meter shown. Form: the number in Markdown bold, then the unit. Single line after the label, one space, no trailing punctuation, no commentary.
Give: **570.75** kL
